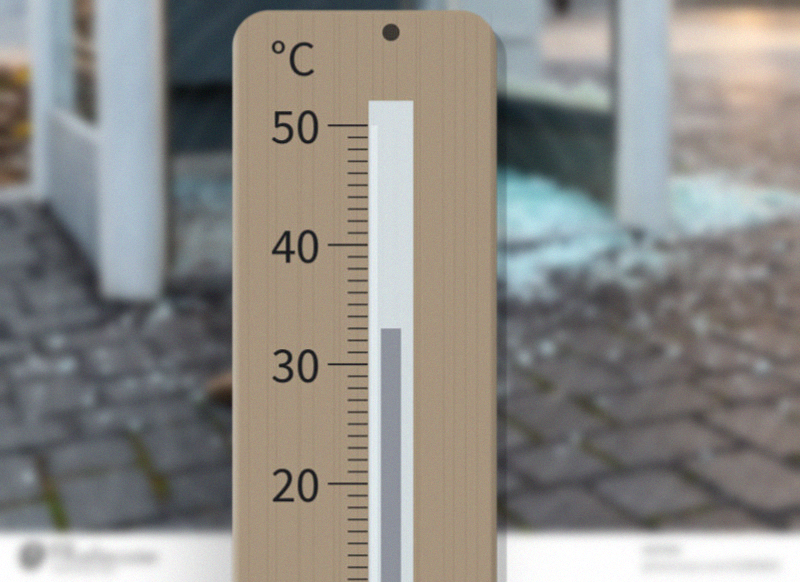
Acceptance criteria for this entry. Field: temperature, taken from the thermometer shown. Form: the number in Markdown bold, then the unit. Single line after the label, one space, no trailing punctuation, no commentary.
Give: **33** °C
